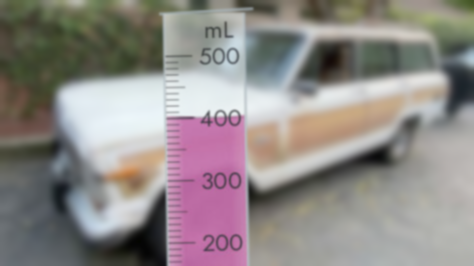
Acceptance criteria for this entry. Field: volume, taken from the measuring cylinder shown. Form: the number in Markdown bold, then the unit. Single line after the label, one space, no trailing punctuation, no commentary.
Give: **400** mL
